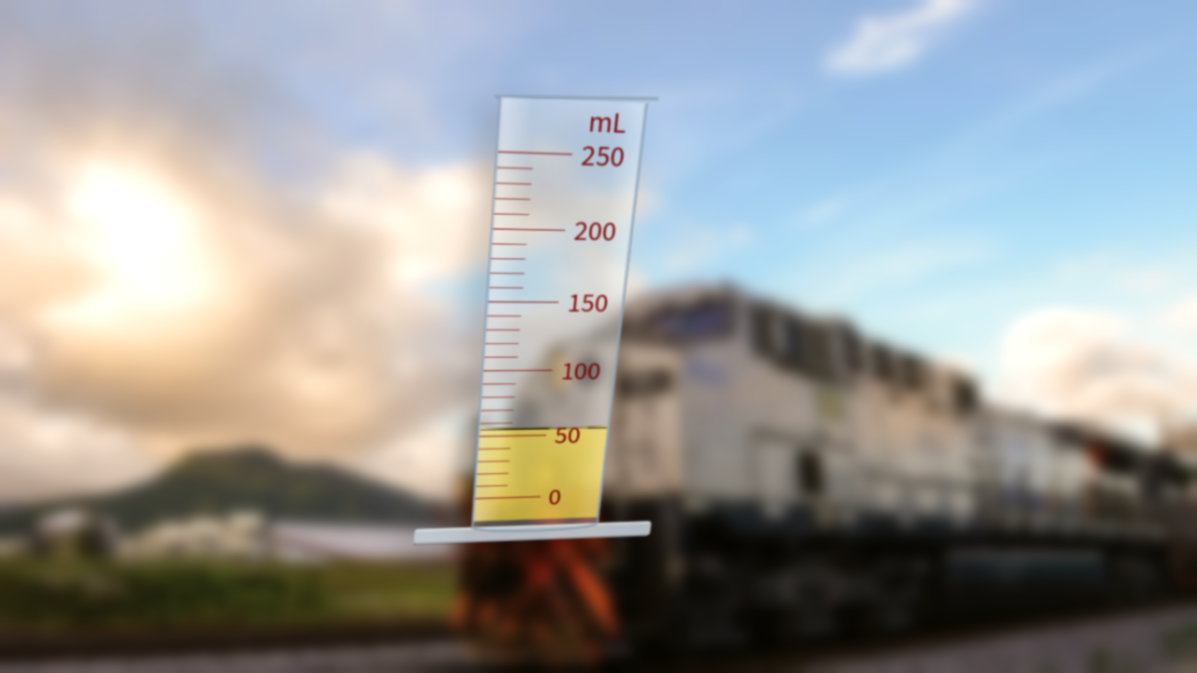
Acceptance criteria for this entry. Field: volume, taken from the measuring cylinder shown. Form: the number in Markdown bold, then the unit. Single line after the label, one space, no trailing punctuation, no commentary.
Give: **55** mL
